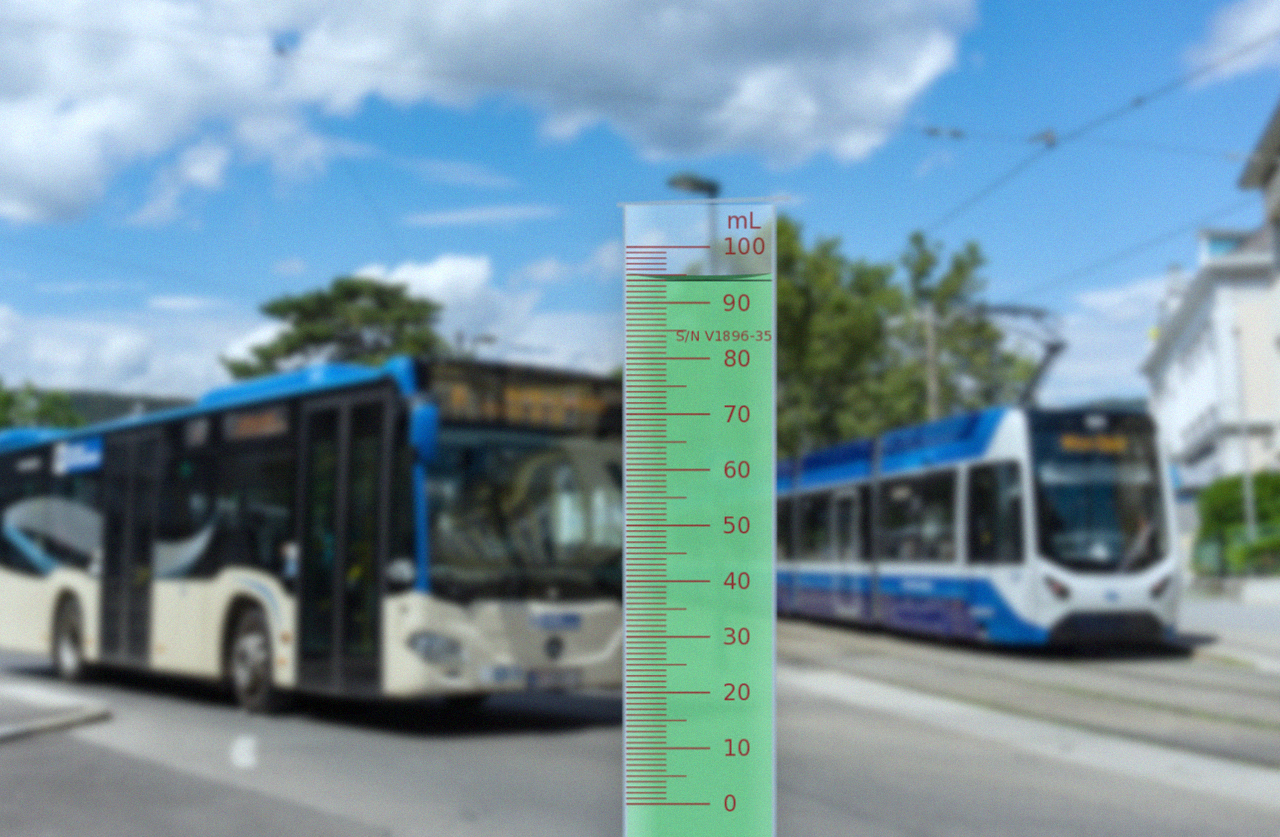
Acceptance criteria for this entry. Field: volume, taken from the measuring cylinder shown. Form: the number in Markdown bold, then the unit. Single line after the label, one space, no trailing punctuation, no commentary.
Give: **94** mL
